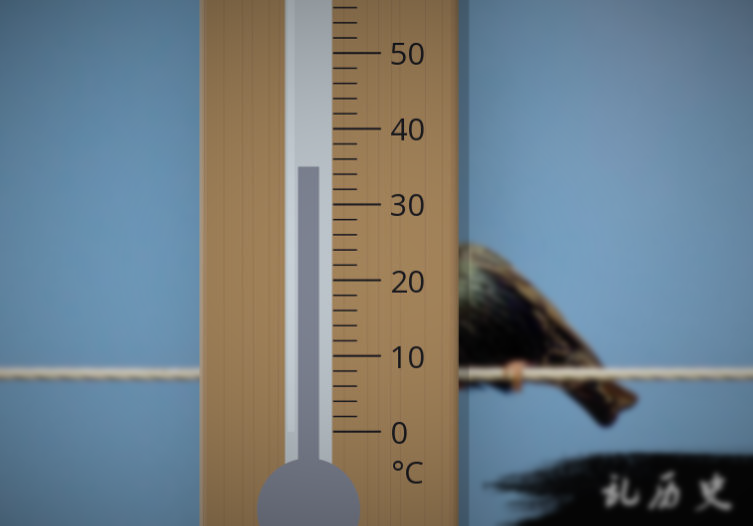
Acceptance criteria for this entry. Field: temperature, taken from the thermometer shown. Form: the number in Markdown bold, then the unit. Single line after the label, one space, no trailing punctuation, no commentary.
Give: **35** °C
